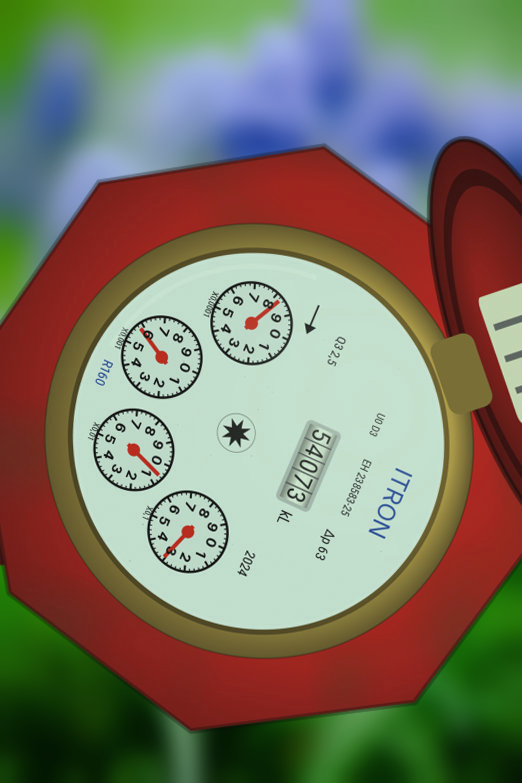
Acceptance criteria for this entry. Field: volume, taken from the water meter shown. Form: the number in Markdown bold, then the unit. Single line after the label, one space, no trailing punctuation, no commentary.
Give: **54073.3058** kL
